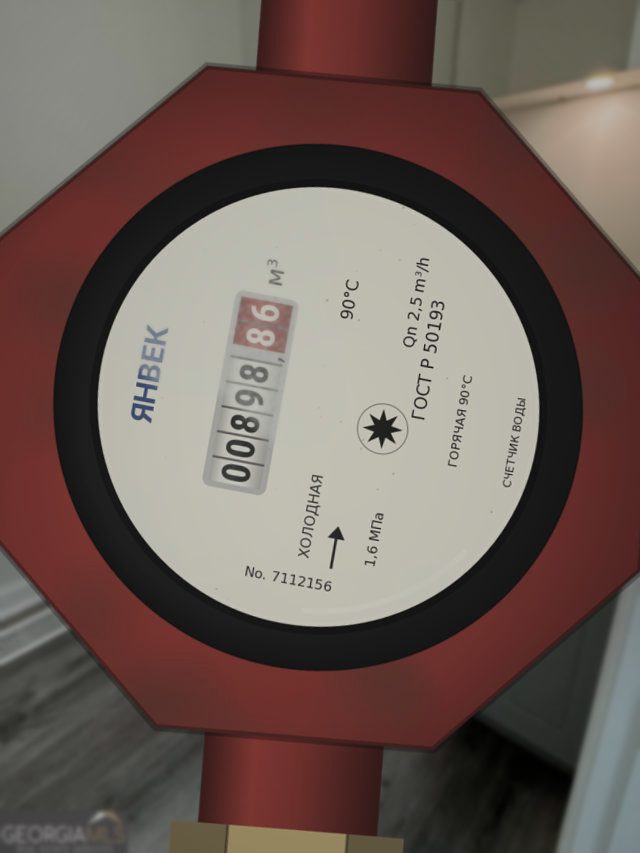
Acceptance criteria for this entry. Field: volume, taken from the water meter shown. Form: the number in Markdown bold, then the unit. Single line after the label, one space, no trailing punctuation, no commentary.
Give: **898.86** m³
